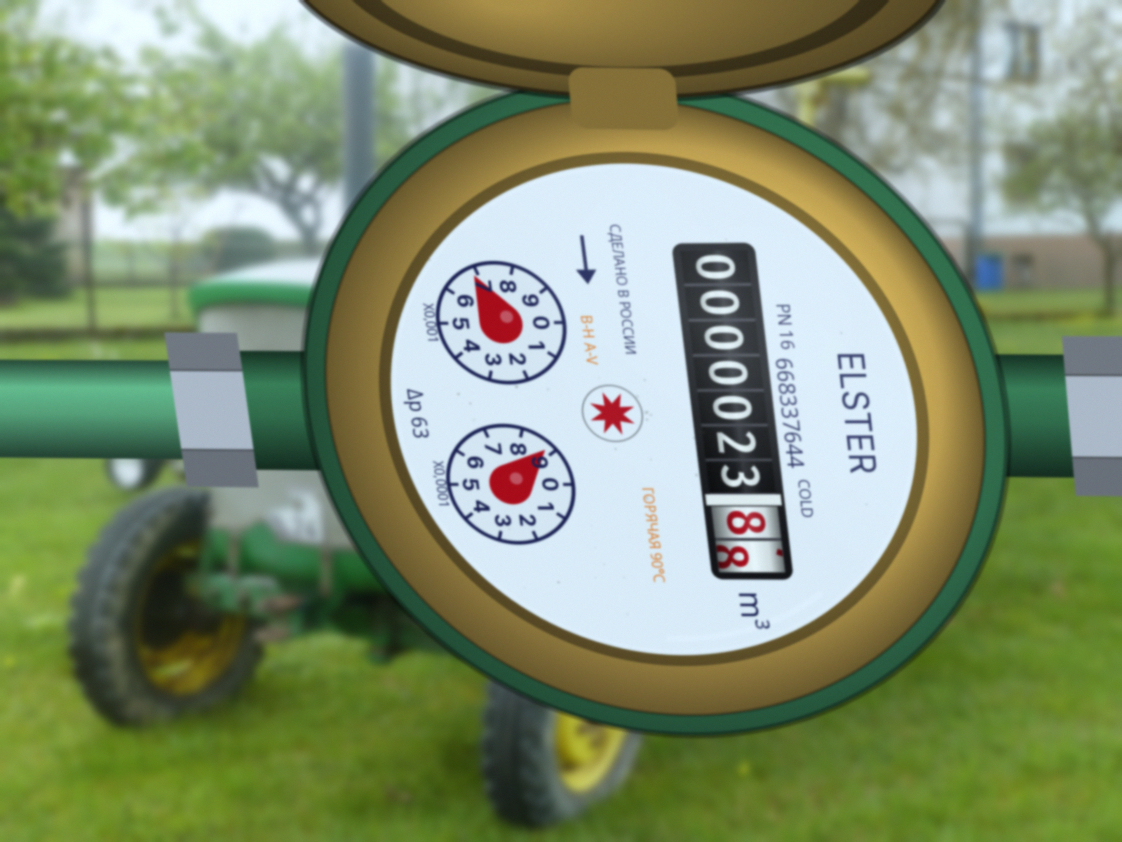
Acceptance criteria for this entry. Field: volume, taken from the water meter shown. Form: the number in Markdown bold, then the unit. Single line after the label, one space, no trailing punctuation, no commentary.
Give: **23.8768** m³
